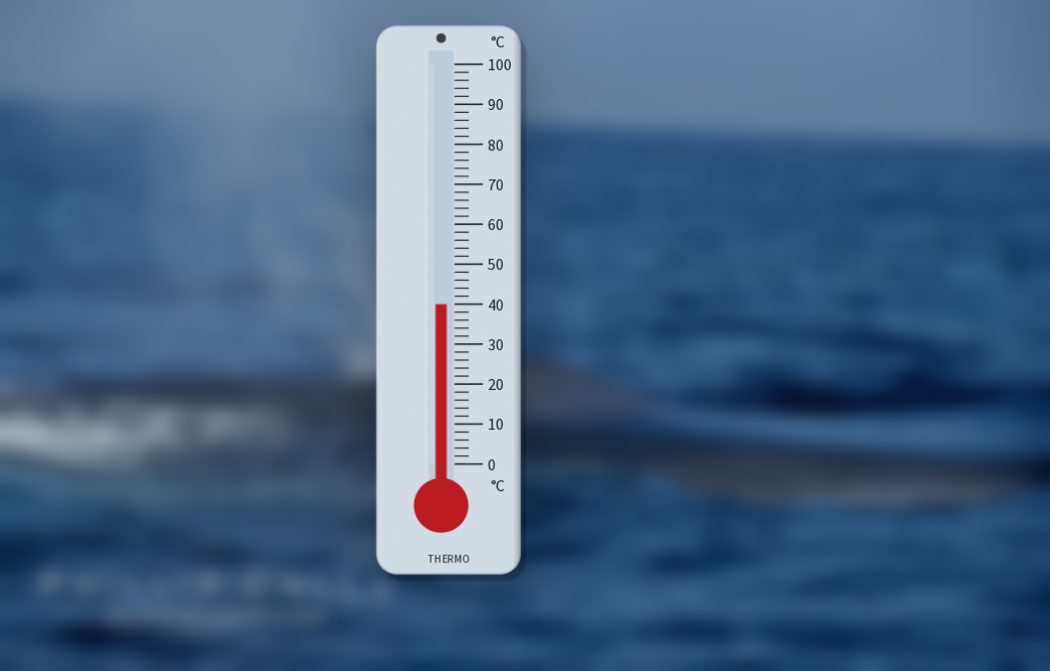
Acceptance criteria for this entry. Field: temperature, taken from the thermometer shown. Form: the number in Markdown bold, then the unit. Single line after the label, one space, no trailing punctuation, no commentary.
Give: **40** °C
